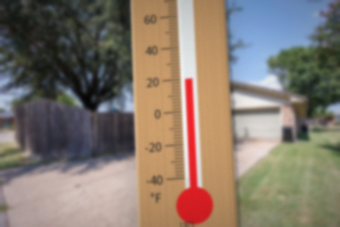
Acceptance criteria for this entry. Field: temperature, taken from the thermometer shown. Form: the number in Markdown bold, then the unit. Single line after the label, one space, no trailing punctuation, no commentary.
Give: **20** °F
